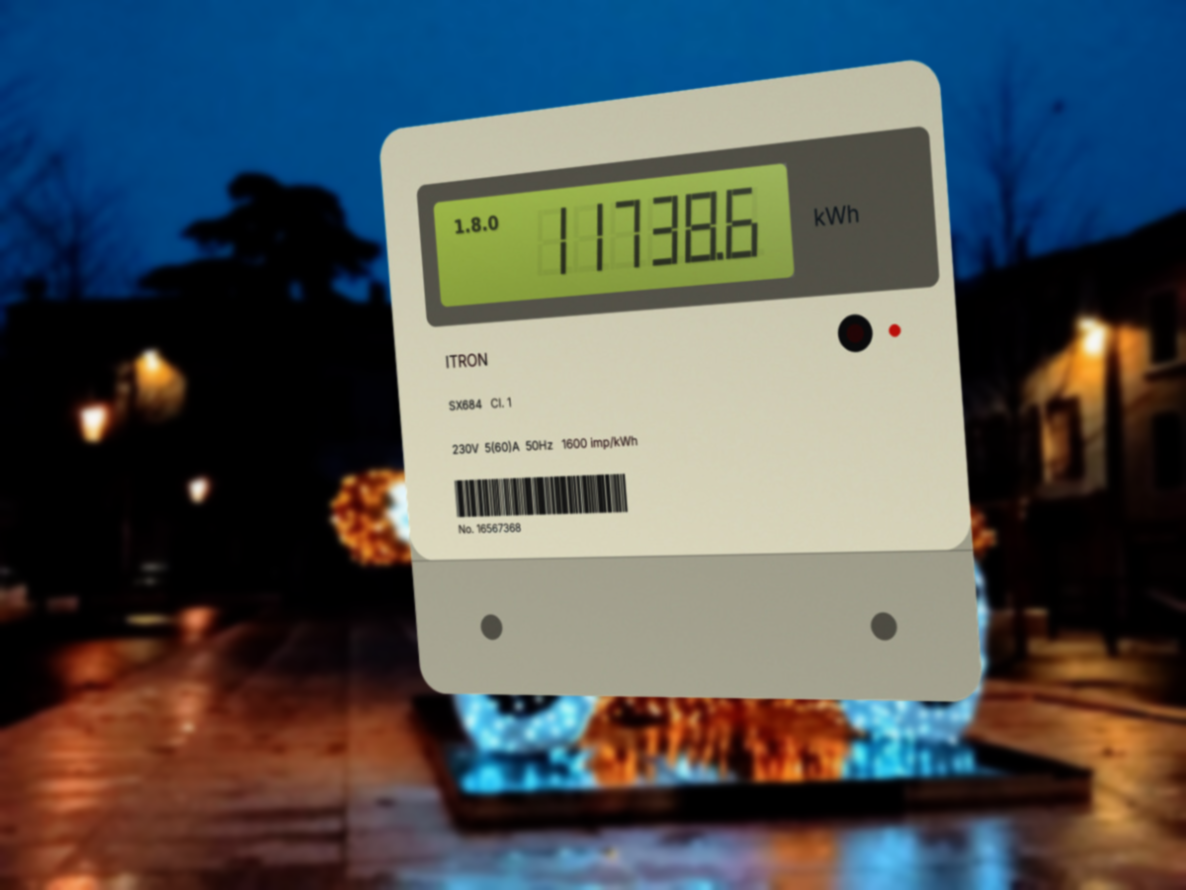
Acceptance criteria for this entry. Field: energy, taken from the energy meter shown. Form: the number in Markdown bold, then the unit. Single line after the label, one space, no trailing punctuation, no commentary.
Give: **11738.6** kWh
